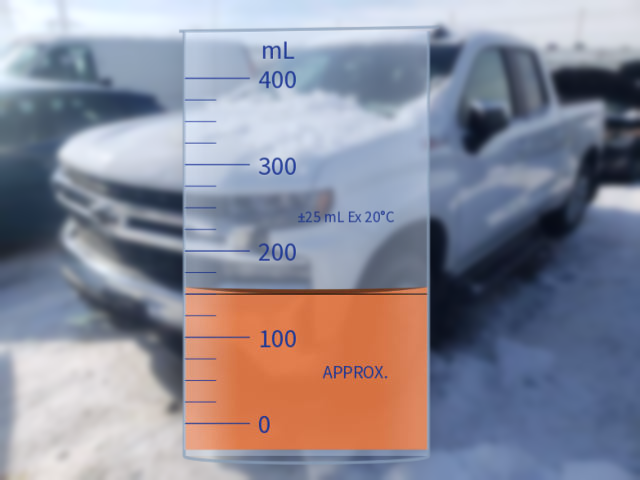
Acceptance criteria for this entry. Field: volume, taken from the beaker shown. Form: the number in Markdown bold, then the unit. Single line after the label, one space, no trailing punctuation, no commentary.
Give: **150** mL
